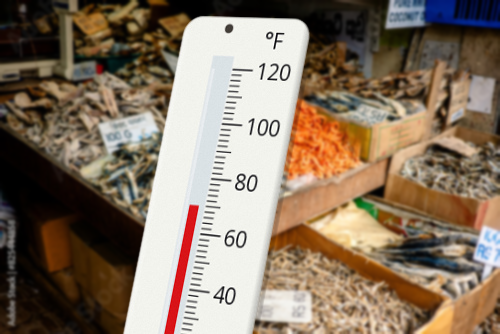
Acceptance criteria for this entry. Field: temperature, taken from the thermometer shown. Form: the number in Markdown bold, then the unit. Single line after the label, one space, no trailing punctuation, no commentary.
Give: **70** °F
